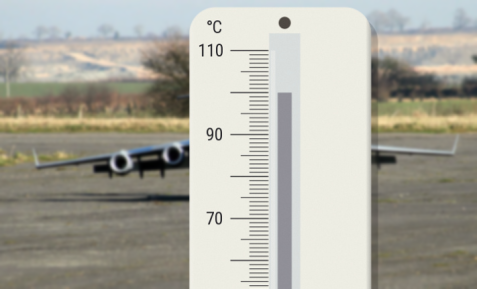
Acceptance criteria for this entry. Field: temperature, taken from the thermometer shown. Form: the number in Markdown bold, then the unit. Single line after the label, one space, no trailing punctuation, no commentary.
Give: **100** °C
